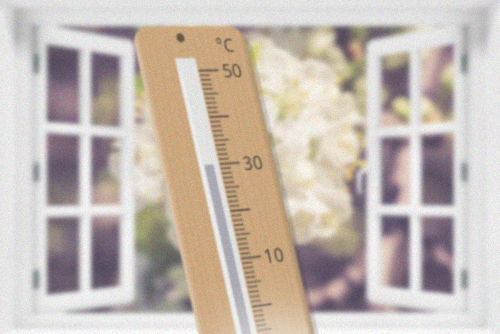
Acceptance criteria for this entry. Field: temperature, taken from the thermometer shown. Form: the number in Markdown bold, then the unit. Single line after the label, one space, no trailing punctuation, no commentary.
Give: **30** °C
